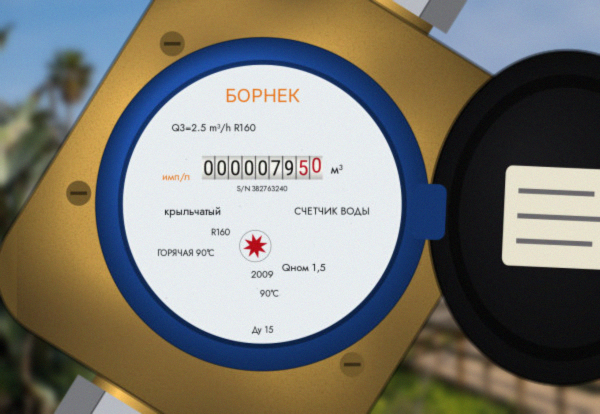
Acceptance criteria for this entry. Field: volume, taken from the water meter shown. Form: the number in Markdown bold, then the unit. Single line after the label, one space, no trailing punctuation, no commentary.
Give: **79.50** m³
